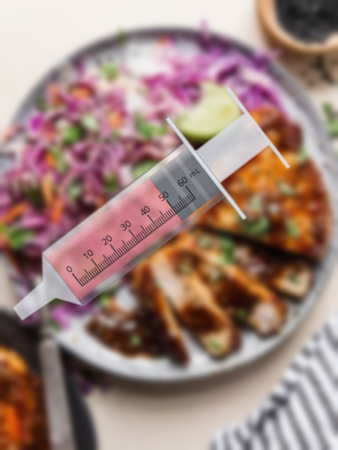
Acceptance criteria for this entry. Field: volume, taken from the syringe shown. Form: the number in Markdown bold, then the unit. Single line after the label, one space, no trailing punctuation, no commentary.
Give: **50** mL
